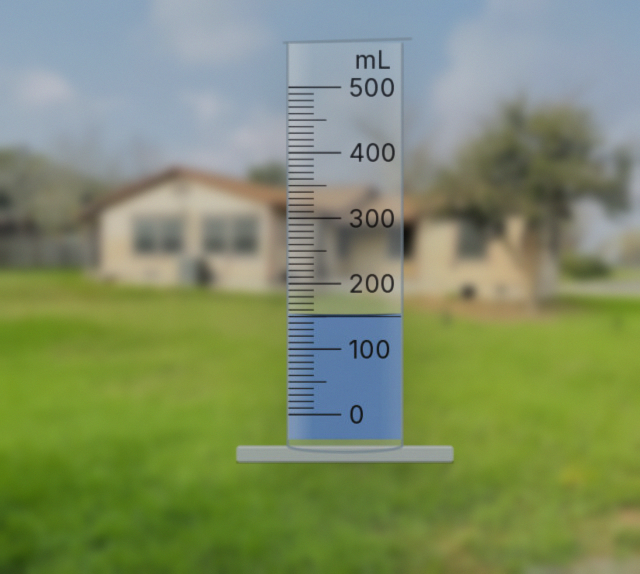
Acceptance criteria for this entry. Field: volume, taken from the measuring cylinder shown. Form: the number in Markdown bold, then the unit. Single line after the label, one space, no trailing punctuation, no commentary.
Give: **150** mL
